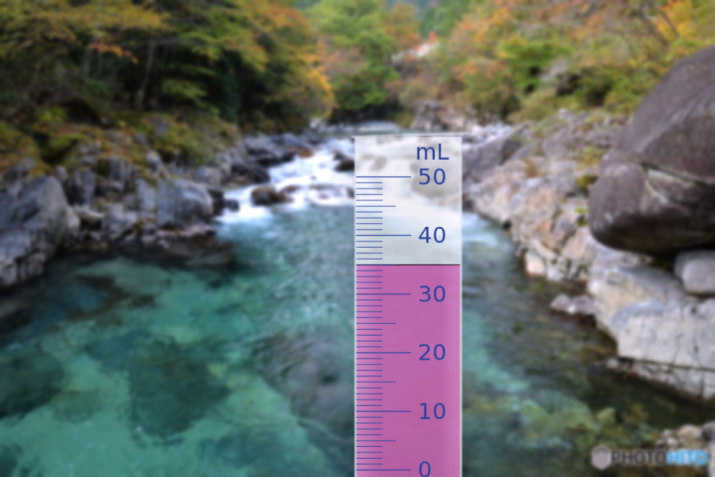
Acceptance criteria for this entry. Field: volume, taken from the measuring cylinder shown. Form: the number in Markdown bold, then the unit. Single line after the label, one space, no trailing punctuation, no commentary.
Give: **35** mL
